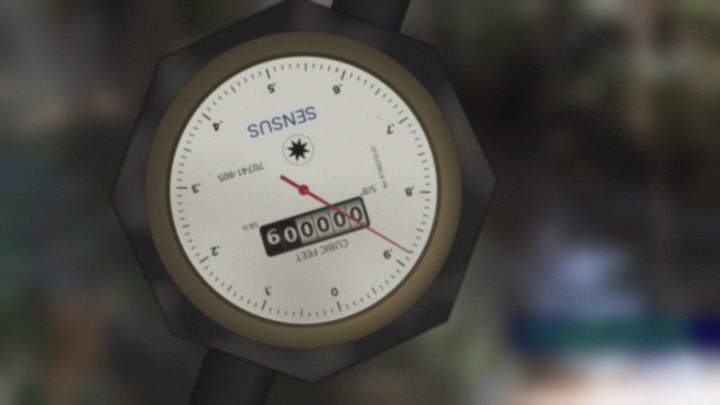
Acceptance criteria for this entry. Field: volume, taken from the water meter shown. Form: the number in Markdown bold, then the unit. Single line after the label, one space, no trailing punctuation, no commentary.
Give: **8.88** ft³
